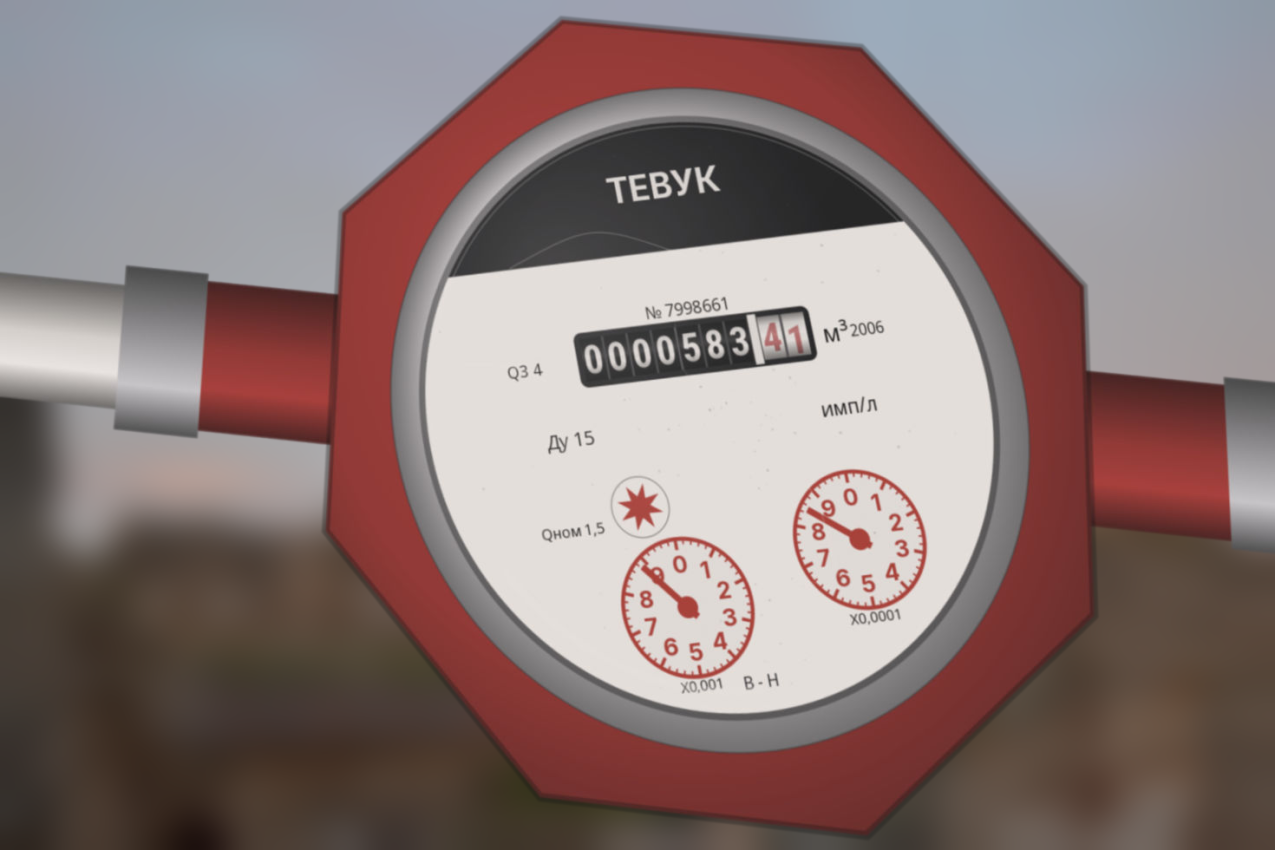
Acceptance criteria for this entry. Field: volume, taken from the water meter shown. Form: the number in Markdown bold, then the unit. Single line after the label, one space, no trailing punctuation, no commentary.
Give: **583.4088** m³
